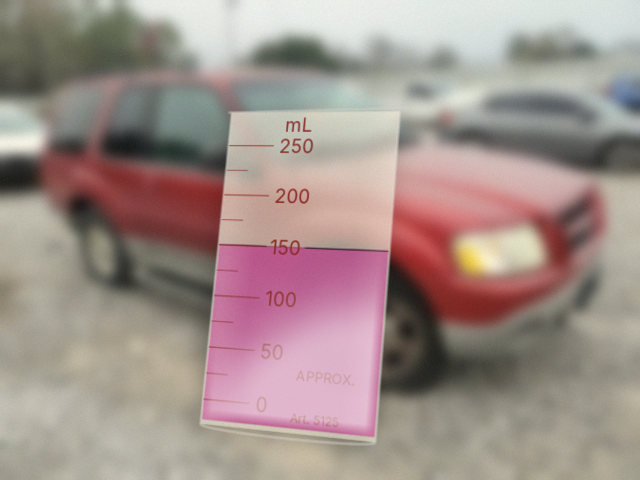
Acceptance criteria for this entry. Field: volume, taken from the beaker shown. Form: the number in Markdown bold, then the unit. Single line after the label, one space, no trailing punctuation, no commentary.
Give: **150** mL
